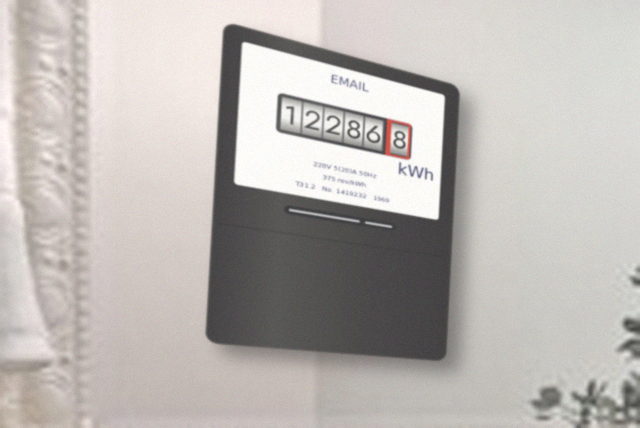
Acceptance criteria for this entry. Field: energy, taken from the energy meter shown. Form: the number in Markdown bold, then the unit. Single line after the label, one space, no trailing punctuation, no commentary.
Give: **12286.8** kWh
